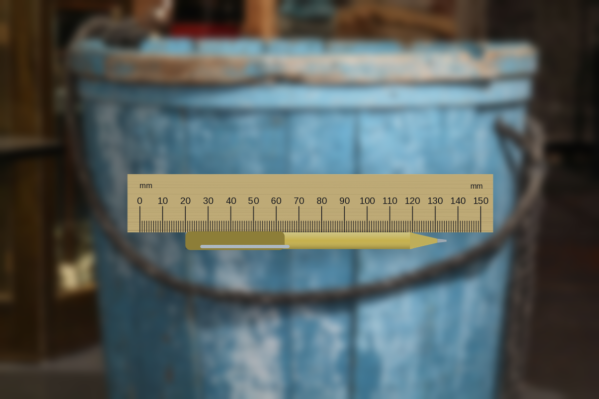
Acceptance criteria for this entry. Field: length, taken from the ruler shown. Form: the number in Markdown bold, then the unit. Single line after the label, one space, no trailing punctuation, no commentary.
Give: **115** mm
